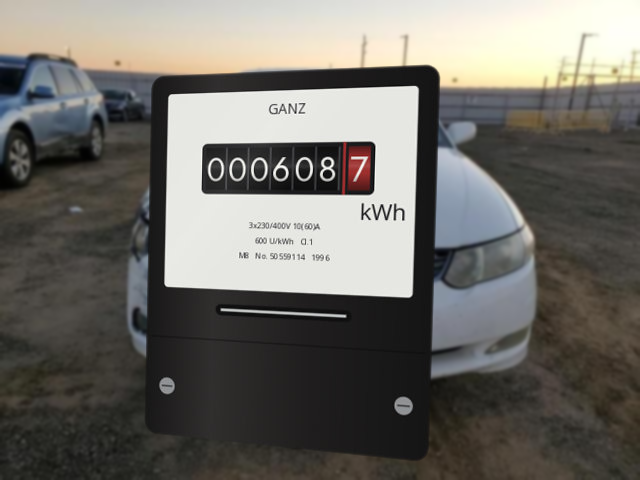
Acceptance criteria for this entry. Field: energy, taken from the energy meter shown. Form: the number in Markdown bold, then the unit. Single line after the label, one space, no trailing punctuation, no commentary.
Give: **608.7** kWh
